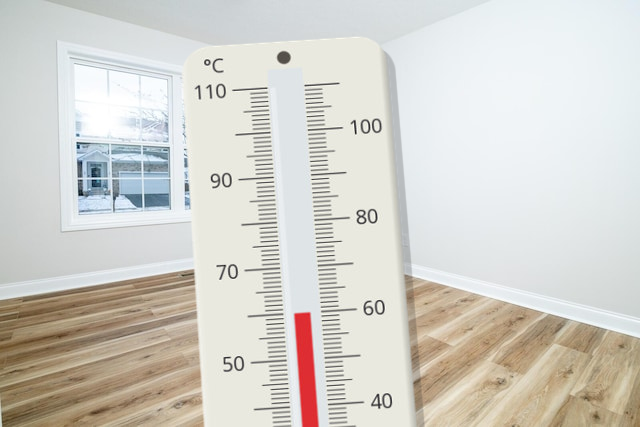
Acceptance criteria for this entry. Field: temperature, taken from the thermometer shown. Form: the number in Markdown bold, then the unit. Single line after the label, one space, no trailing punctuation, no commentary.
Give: **60** °C
